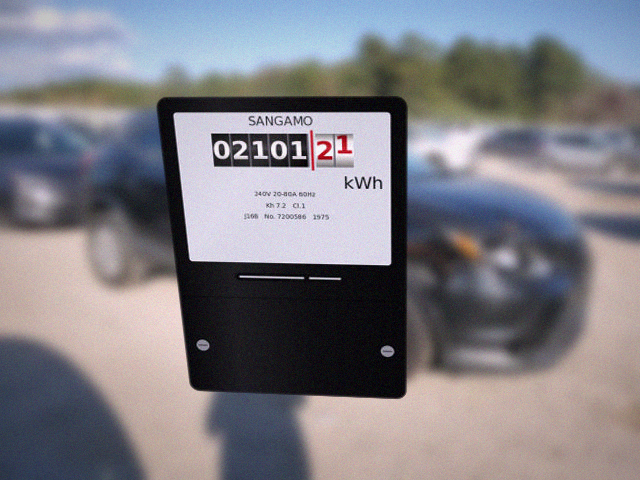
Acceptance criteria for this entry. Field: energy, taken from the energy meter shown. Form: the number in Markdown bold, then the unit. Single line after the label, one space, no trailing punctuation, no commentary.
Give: **2101.21** kWh
